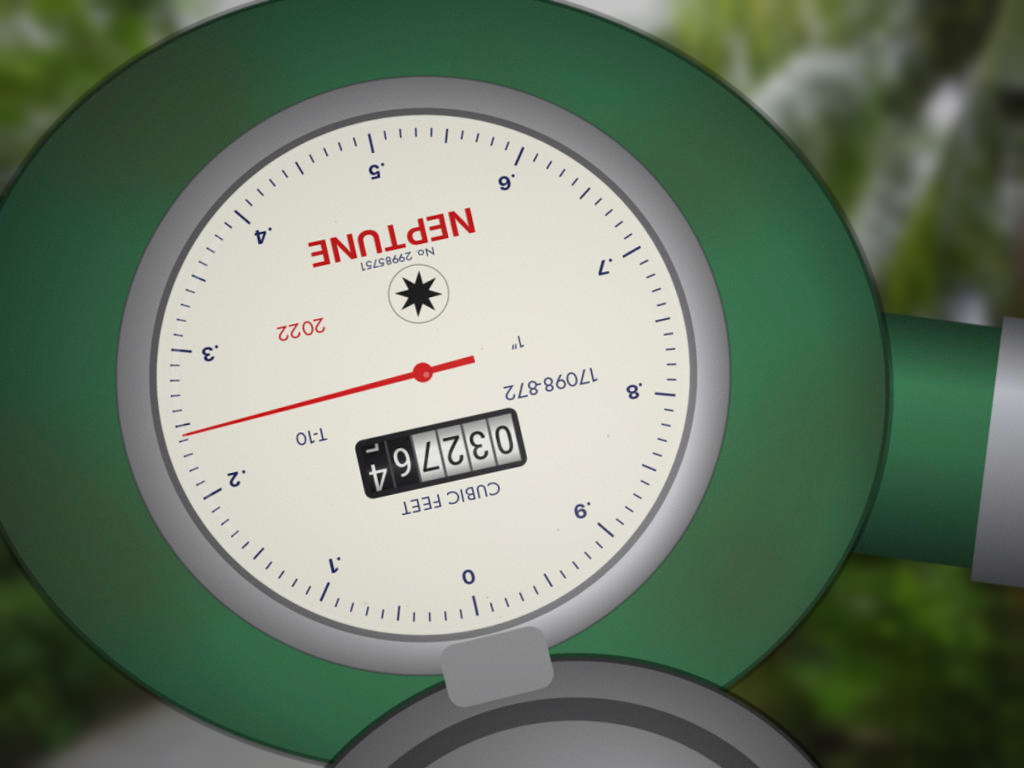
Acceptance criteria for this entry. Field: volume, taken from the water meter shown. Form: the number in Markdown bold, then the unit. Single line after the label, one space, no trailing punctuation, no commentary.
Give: **32764.24** ft³
